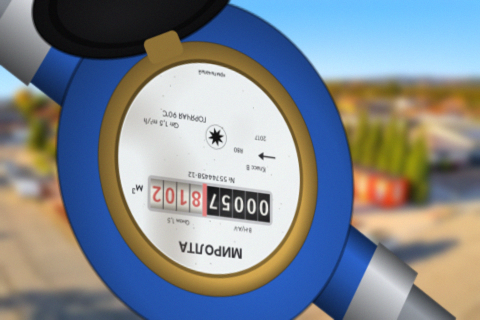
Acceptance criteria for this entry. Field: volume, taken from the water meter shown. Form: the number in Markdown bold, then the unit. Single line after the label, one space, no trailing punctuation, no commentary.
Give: **57.8102** m³
